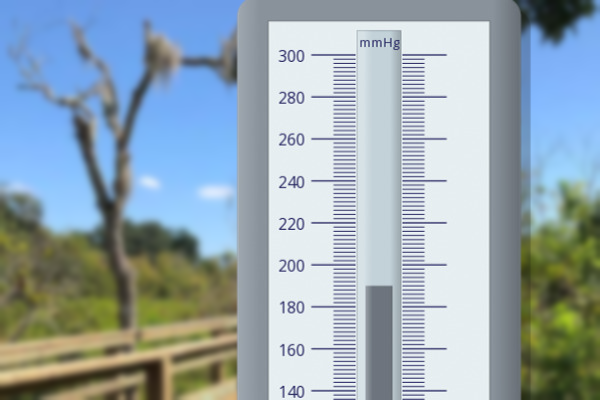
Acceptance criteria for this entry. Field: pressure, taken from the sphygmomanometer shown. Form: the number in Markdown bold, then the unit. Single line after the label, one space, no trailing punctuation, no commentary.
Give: **190** mmHg
